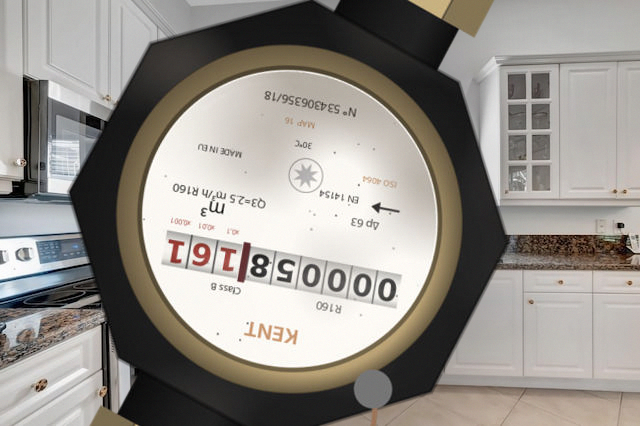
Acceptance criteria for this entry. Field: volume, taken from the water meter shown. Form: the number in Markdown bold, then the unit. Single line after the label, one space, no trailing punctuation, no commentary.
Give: **58.161** m³
